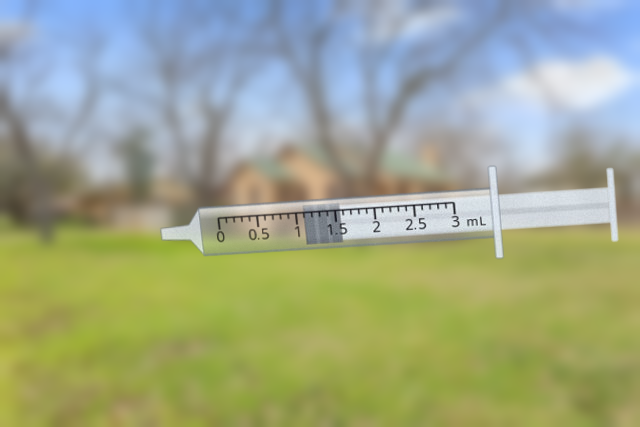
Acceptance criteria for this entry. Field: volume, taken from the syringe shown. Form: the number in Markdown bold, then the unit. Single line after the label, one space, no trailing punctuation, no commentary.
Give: **1.1** mL
